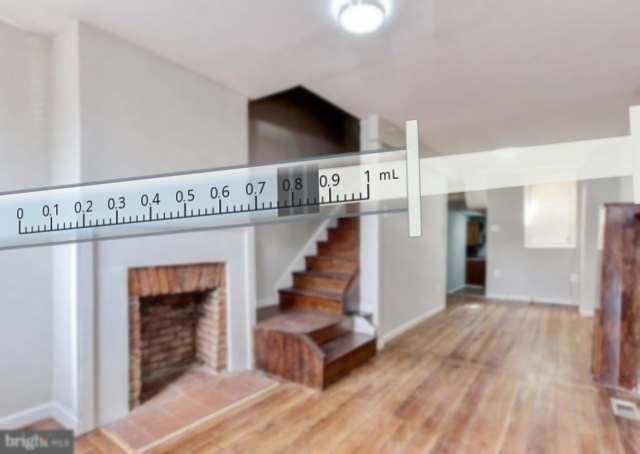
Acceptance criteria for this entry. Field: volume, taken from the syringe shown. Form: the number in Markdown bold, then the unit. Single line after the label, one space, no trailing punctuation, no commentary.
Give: **0.76** mL
